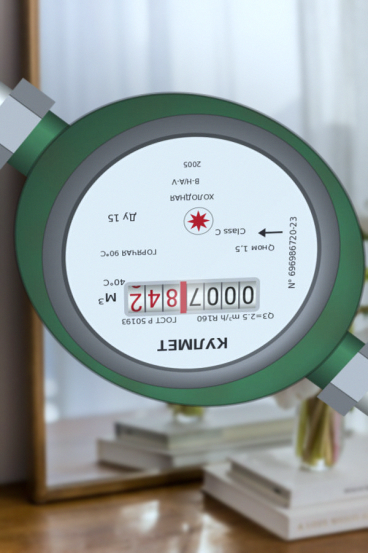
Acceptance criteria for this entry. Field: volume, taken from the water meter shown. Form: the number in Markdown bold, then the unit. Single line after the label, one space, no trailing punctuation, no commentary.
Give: **7.842** m³
